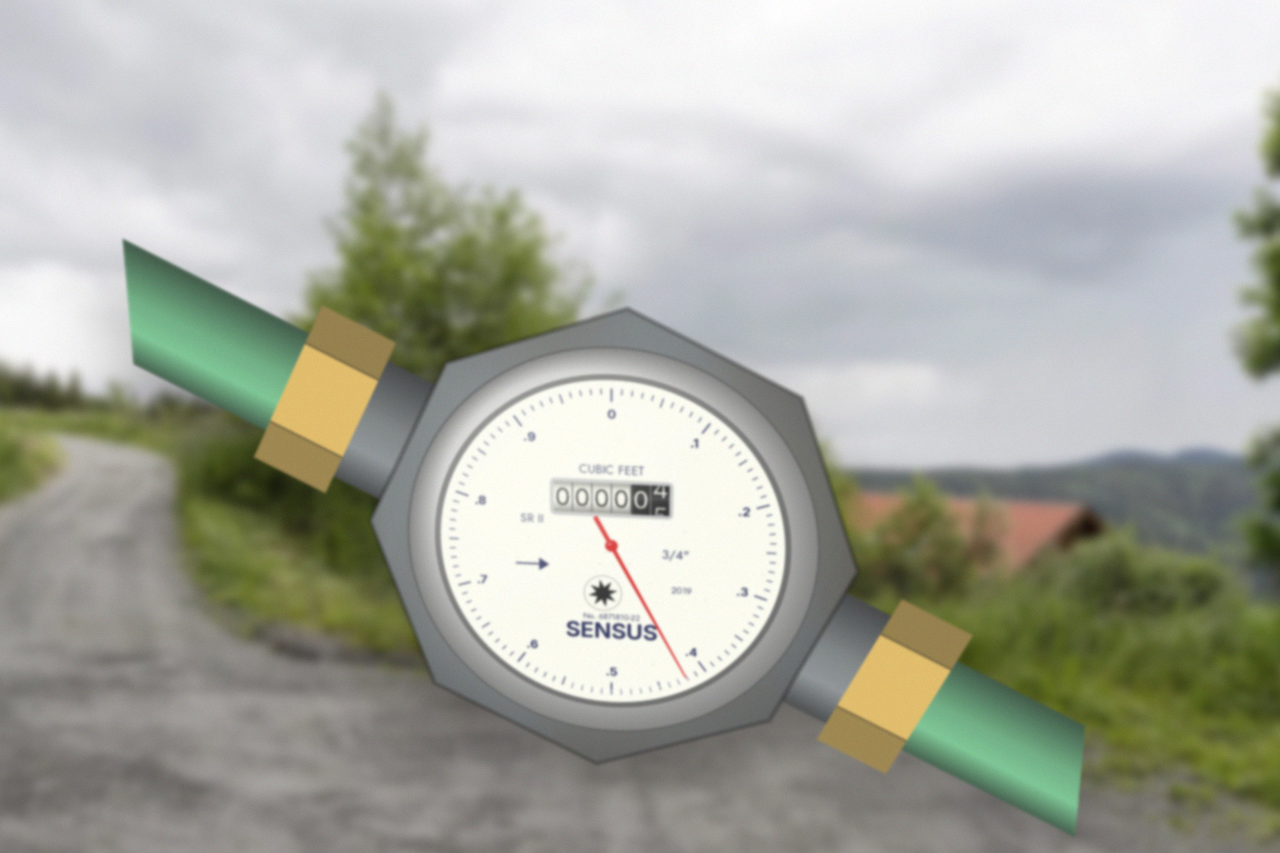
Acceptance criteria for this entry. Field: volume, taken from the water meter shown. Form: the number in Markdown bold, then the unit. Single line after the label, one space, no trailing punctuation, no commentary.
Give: **4.42** ft³
